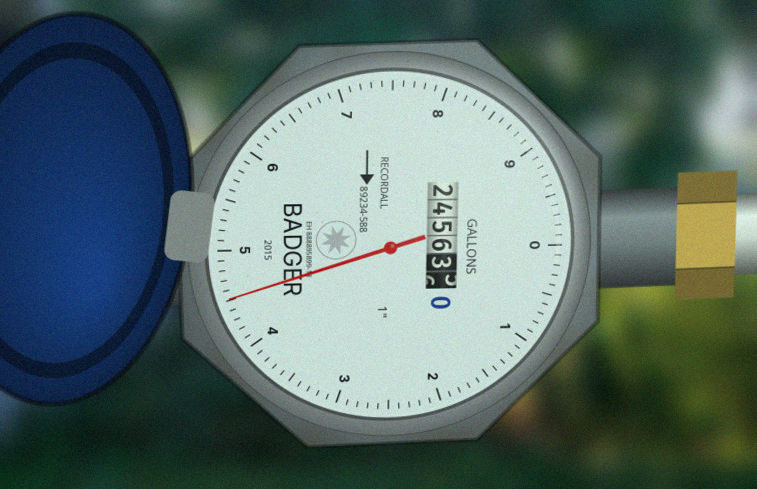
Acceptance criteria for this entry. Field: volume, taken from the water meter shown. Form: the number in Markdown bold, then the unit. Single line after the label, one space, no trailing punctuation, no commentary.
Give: **2456354.5** gal
